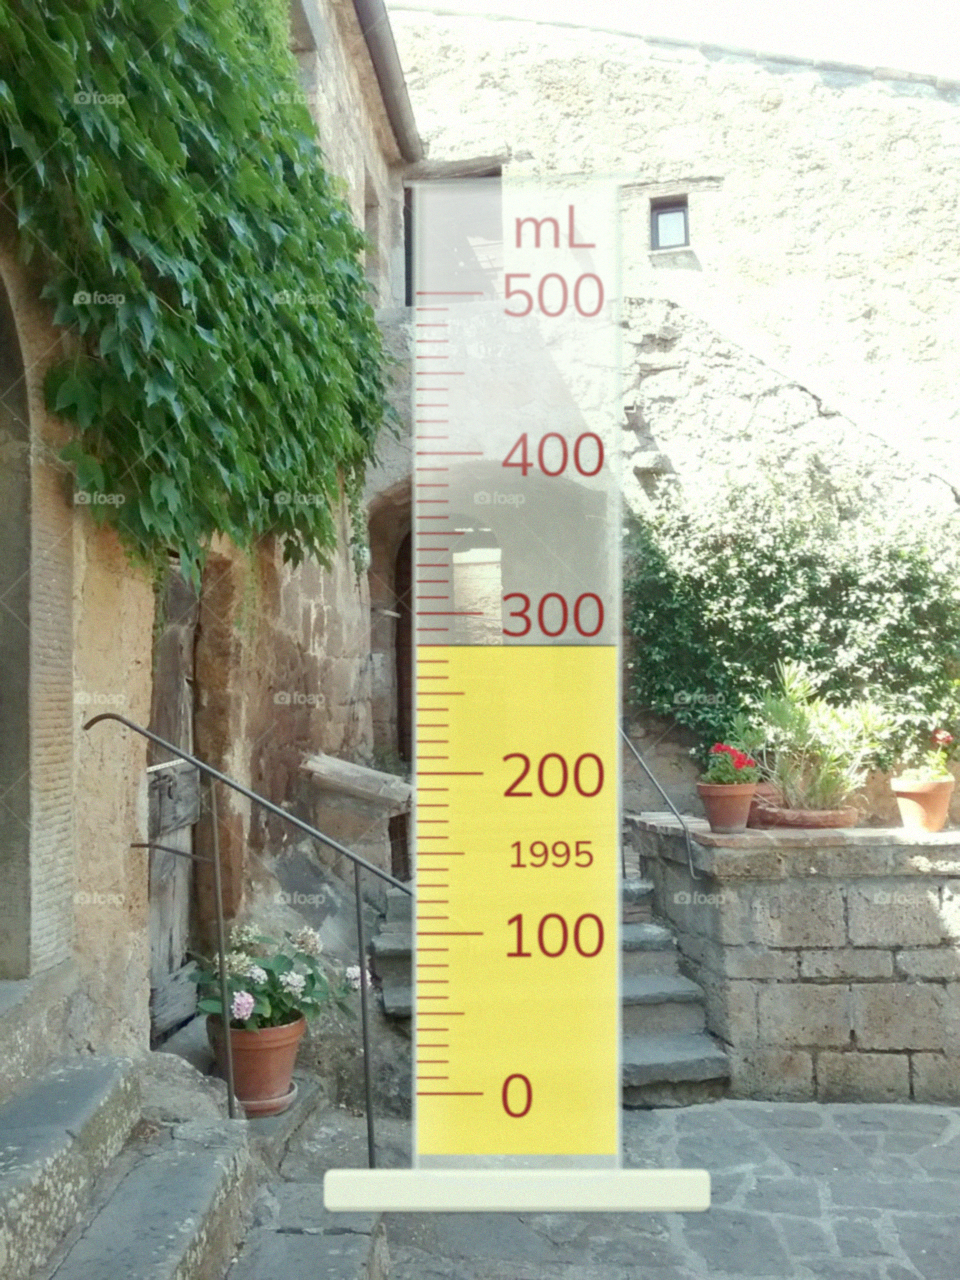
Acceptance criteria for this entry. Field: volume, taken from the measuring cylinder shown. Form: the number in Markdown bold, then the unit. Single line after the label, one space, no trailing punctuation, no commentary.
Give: **280** mL
